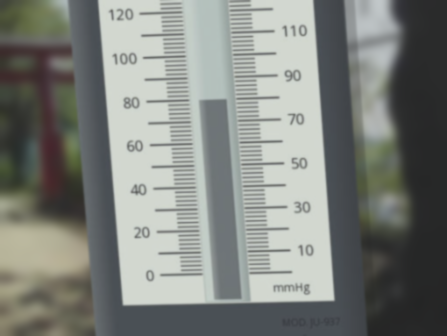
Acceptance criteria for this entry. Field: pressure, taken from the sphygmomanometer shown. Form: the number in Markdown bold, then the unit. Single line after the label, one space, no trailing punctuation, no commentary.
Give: **80** mmHg
